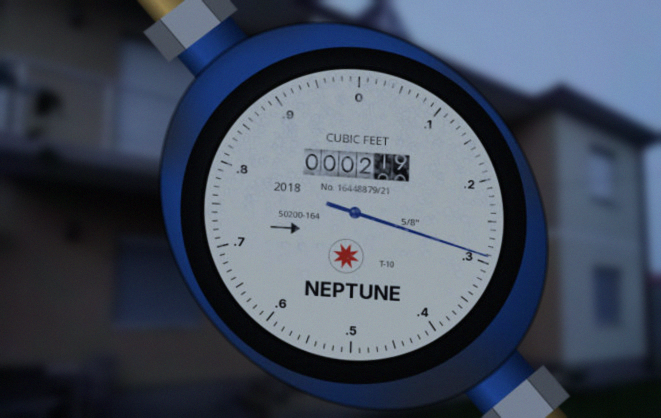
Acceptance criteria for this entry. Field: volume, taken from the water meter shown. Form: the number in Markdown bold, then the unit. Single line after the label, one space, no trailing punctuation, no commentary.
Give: **219.29** ft³
